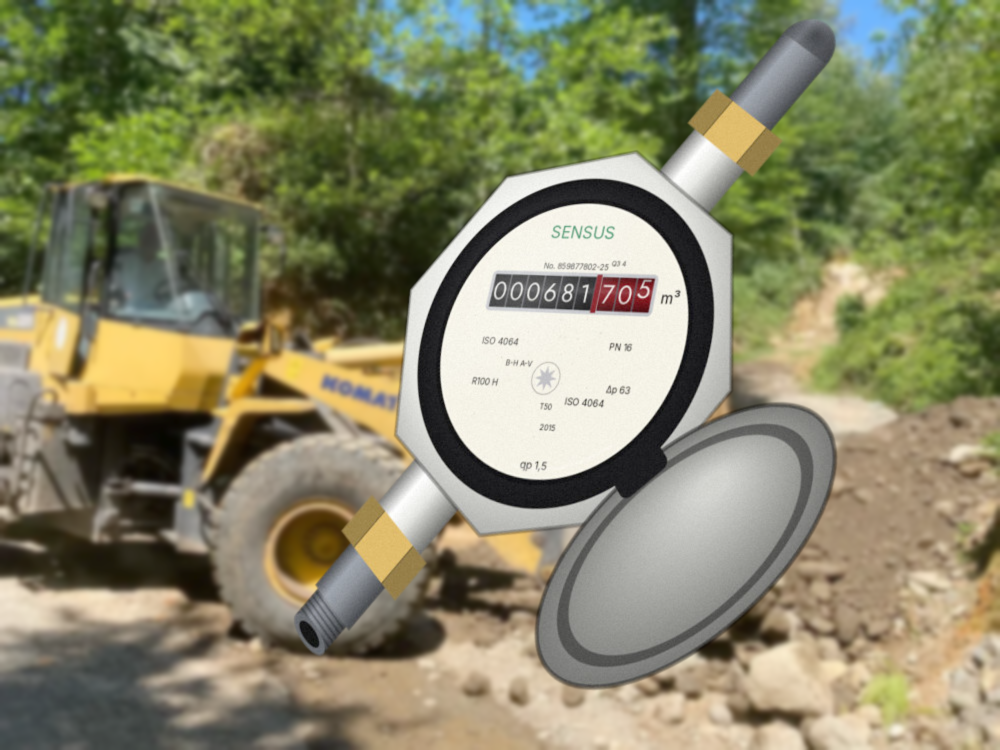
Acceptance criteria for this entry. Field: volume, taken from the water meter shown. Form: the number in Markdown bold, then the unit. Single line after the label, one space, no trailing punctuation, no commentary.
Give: **681.705** m³
